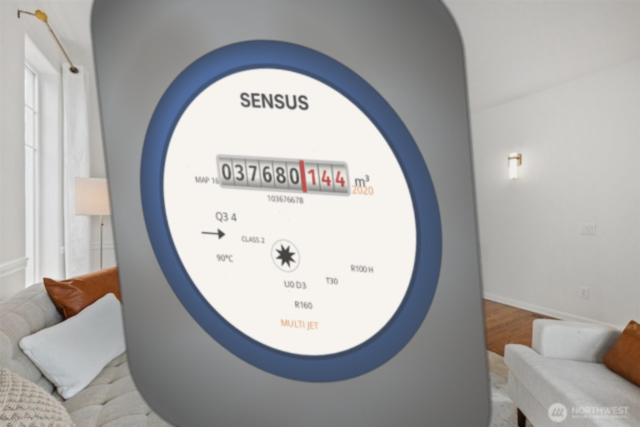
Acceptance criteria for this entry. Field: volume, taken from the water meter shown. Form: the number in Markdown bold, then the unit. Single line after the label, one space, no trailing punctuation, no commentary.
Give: **37680.144** m³
